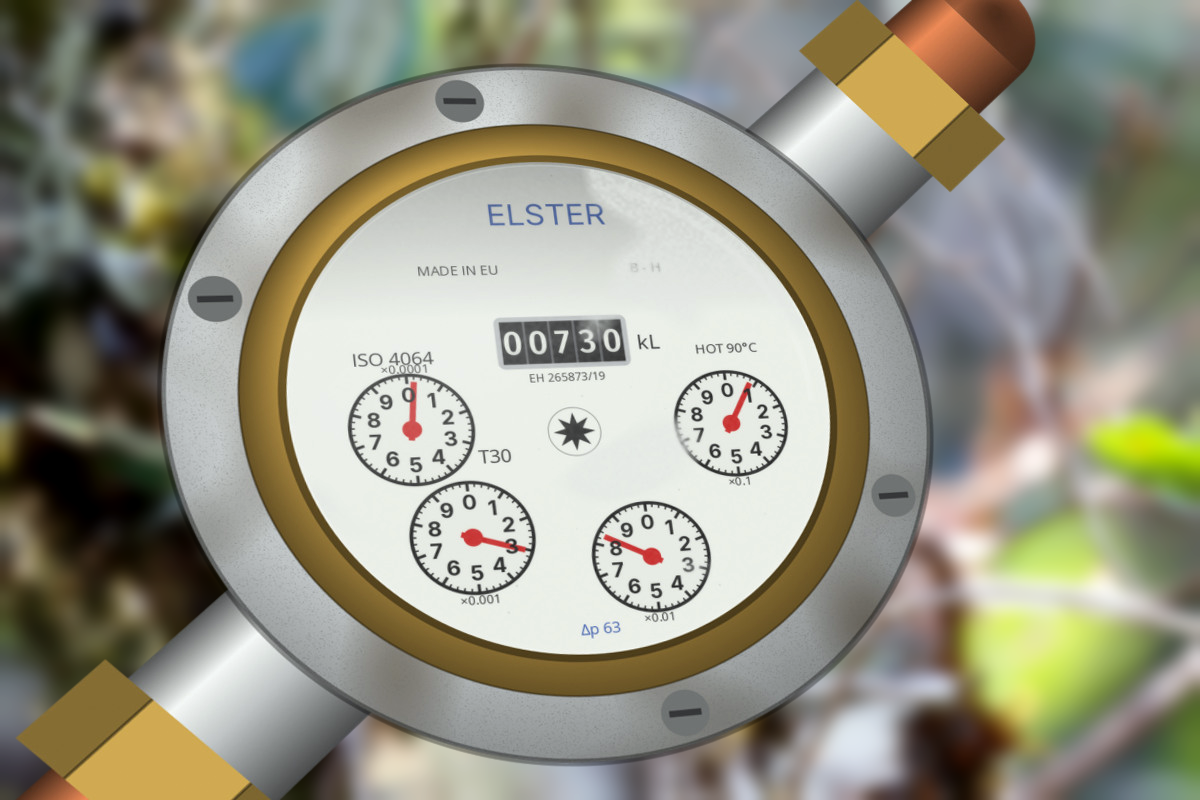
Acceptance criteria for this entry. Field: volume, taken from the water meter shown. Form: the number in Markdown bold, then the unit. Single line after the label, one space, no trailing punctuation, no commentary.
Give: **730.0830** kL
